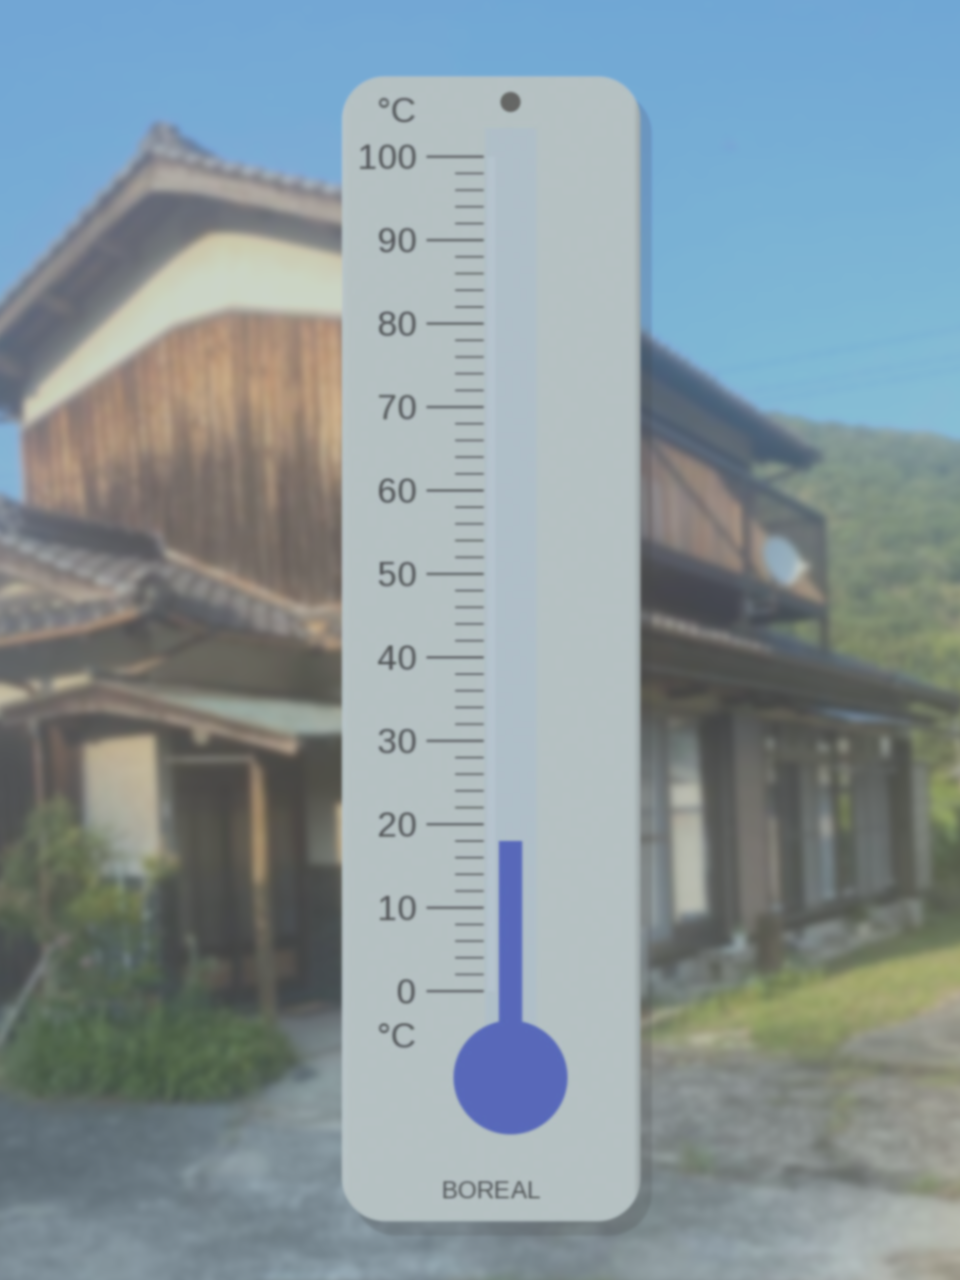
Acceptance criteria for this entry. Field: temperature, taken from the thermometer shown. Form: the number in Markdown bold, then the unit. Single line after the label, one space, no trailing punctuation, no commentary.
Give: **18** °C
